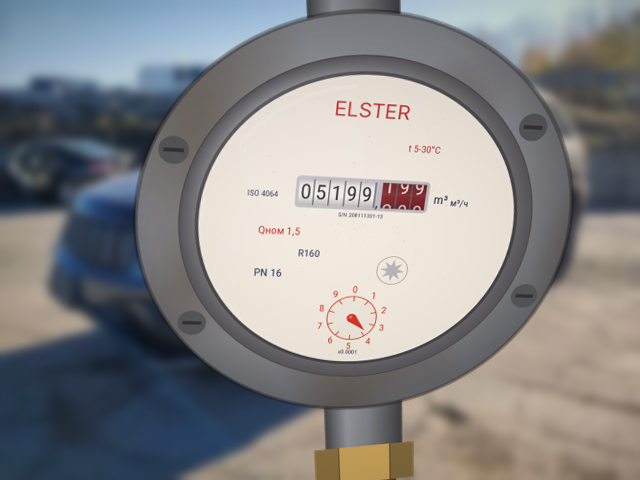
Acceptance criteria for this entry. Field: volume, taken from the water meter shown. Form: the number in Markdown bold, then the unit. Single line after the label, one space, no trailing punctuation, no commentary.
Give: **5199.1993** m³
